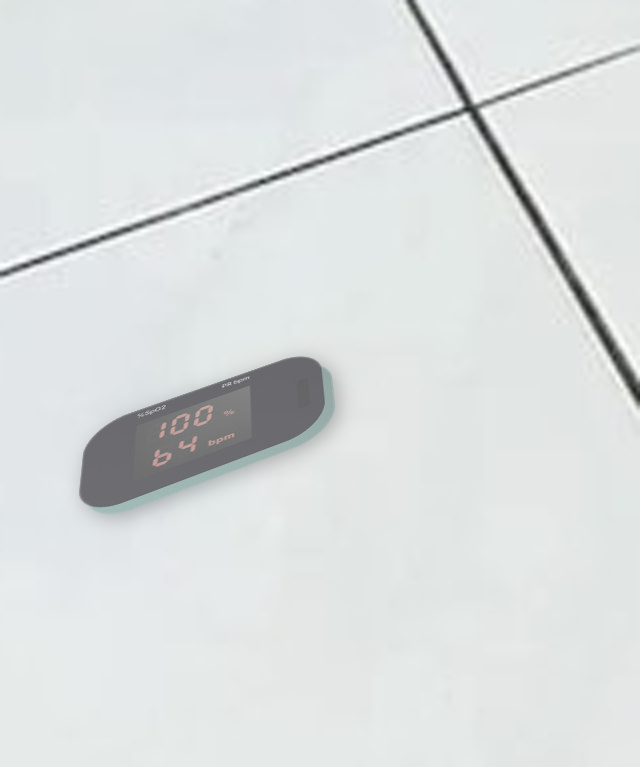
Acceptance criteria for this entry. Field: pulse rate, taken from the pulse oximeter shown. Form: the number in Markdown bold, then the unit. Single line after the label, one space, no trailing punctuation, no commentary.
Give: **64** bpm
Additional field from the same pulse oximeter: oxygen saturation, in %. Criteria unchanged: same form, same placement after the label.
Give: **100** %
